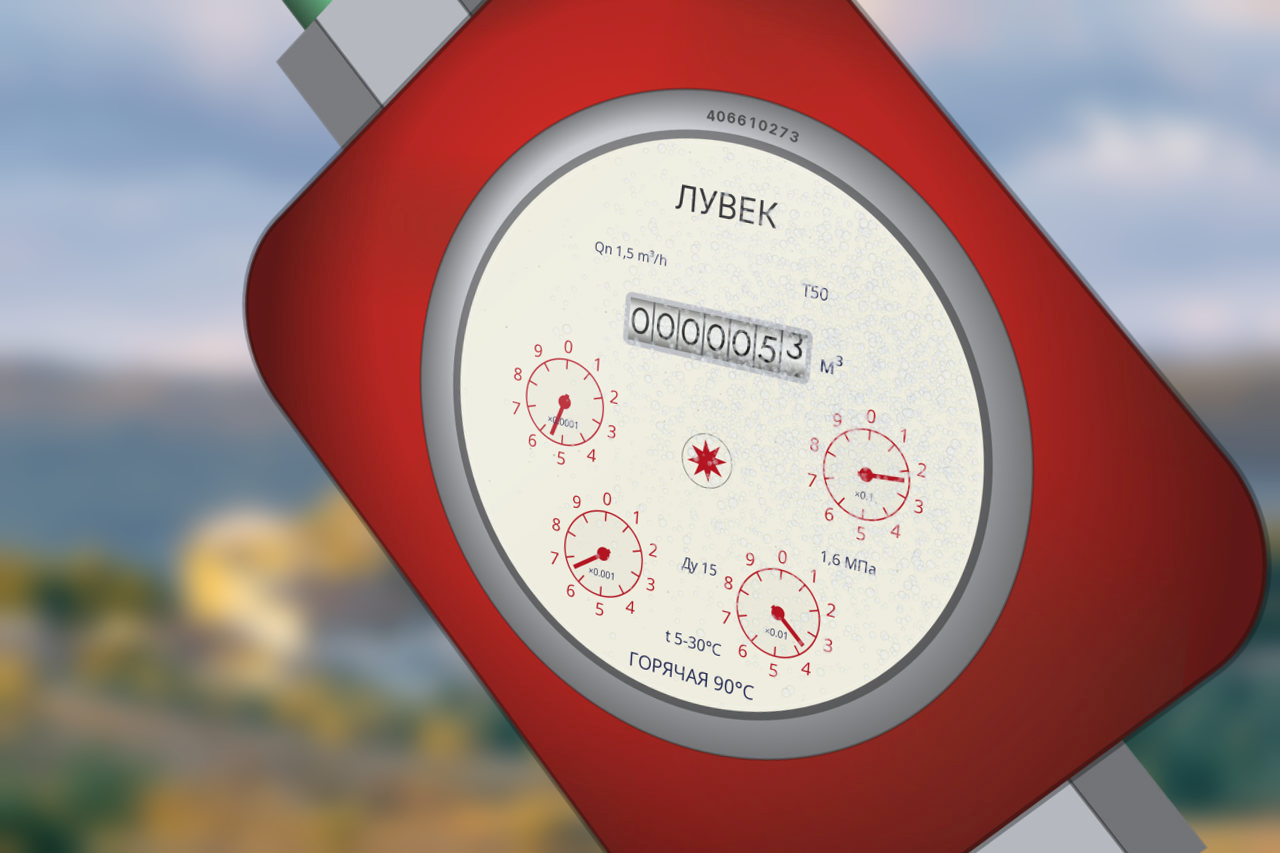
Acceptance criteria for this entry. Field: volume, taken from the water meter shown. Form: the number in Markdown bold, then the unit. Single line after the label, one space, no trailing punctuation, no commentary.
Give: **53.2365** m³
